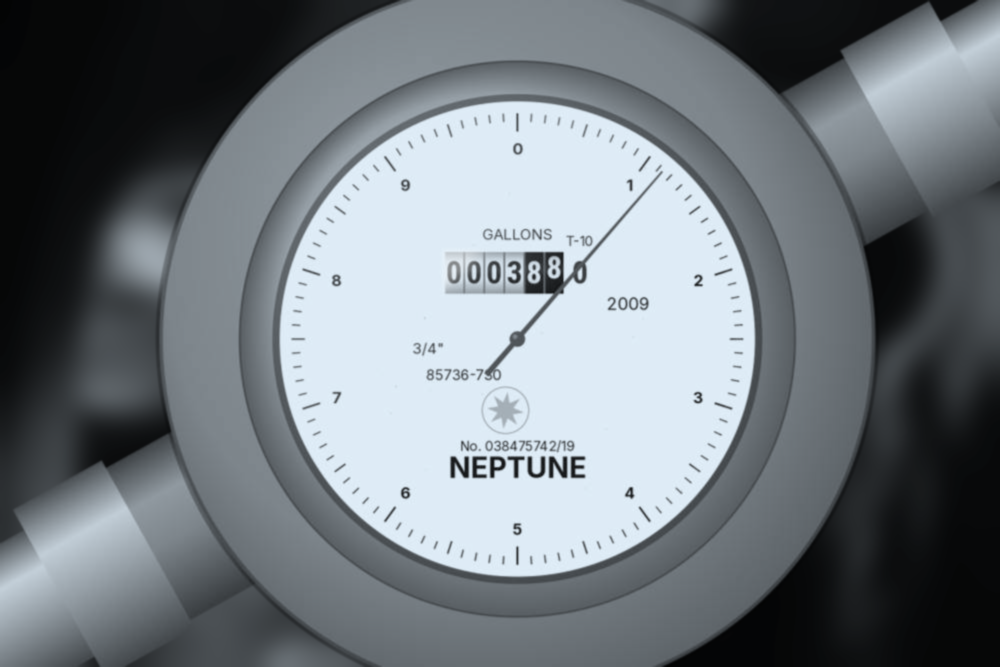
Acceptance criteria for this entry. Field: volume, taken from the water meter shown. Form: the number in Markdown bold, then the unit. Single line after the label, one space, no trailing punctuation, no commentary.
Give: **3881.1** gal
